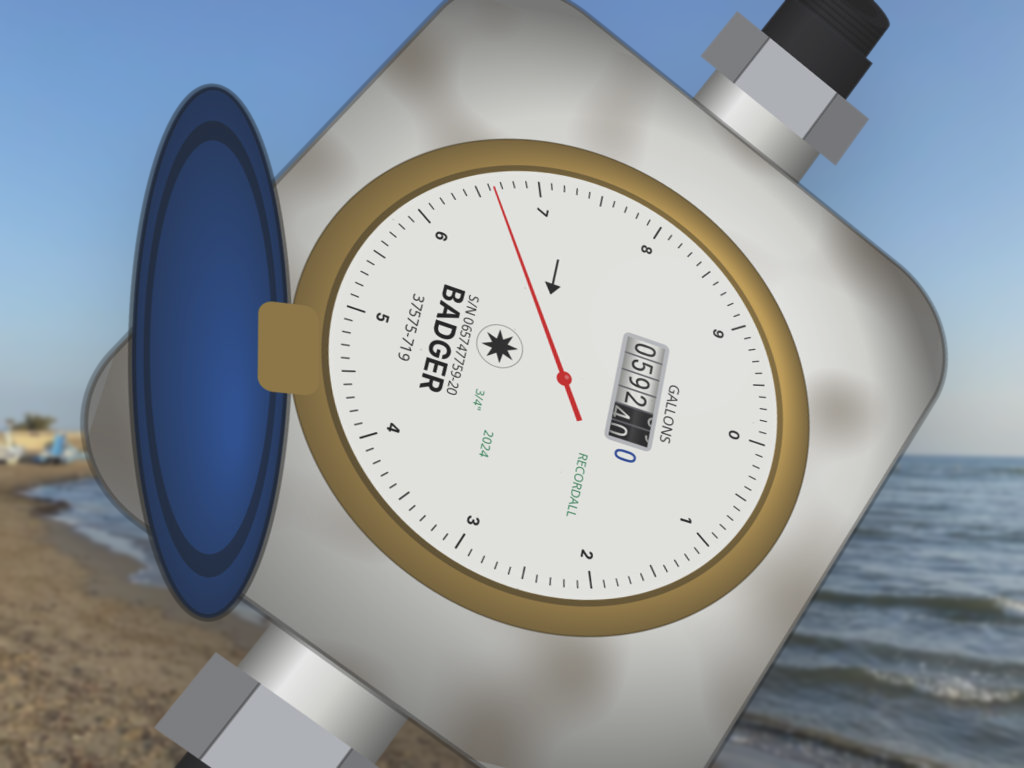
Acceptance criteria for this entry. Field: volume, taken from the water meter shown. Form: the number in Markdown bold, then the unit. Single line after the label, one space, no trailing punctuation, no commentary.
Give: **592396.6** gal
